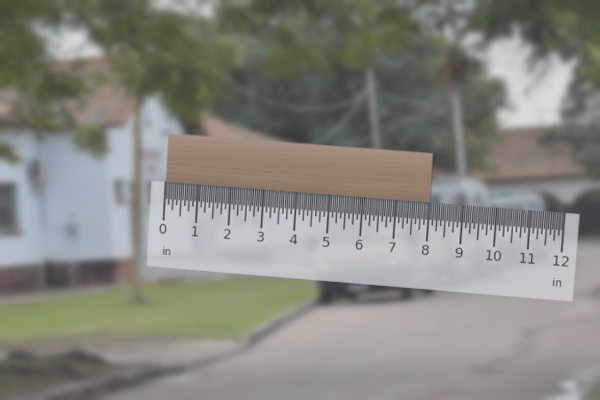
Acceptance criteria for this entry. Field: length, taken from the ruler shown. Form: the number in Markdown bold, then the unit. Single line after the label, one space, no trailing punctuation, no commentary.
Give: **8** in
